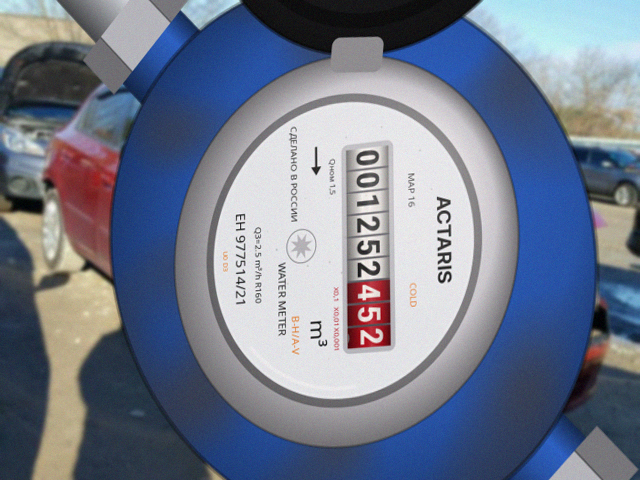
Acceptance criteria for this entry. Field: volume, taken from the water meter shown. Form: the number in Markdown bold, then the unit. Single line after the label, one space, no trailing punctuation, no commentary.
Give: **1252.452** m³
